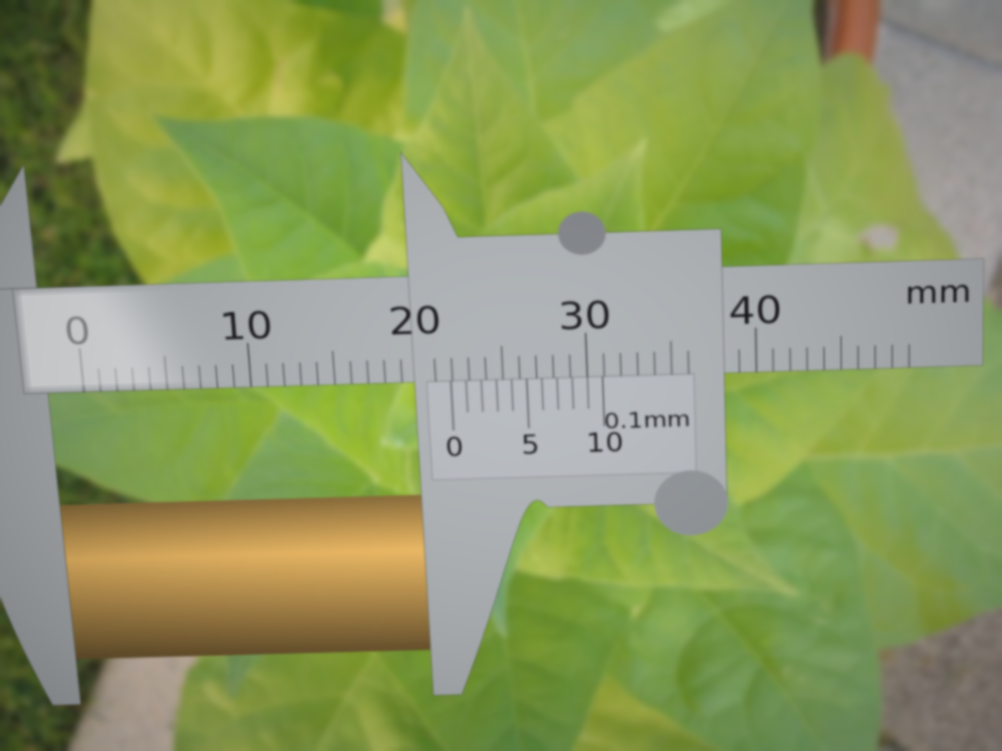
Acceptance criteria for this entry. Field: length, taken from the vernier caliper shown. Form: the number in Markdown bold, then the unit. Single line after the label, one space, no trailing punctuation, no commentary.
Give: **21.9** mm
